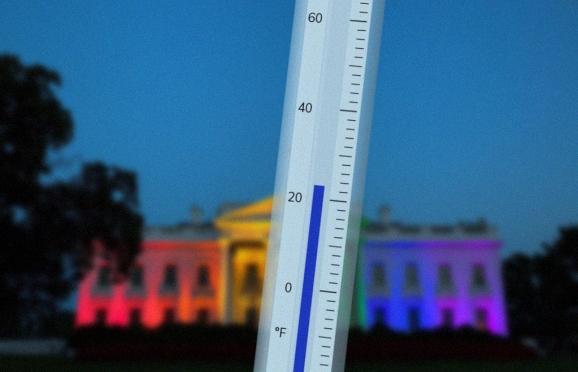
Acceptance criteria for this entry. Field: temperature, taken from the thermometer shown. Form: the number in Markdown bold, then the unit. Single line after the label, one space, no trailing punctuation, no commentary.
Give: **23** °F
